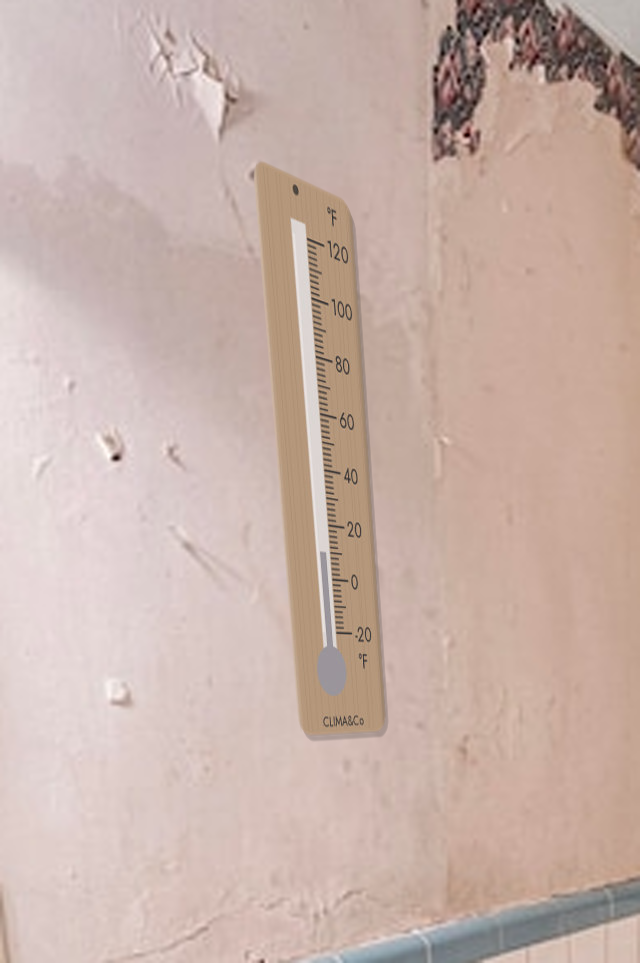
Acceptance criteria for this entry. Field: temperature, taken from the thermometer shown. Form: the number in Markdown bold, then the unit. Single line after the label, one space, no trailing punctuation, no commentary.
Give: **10** °F
